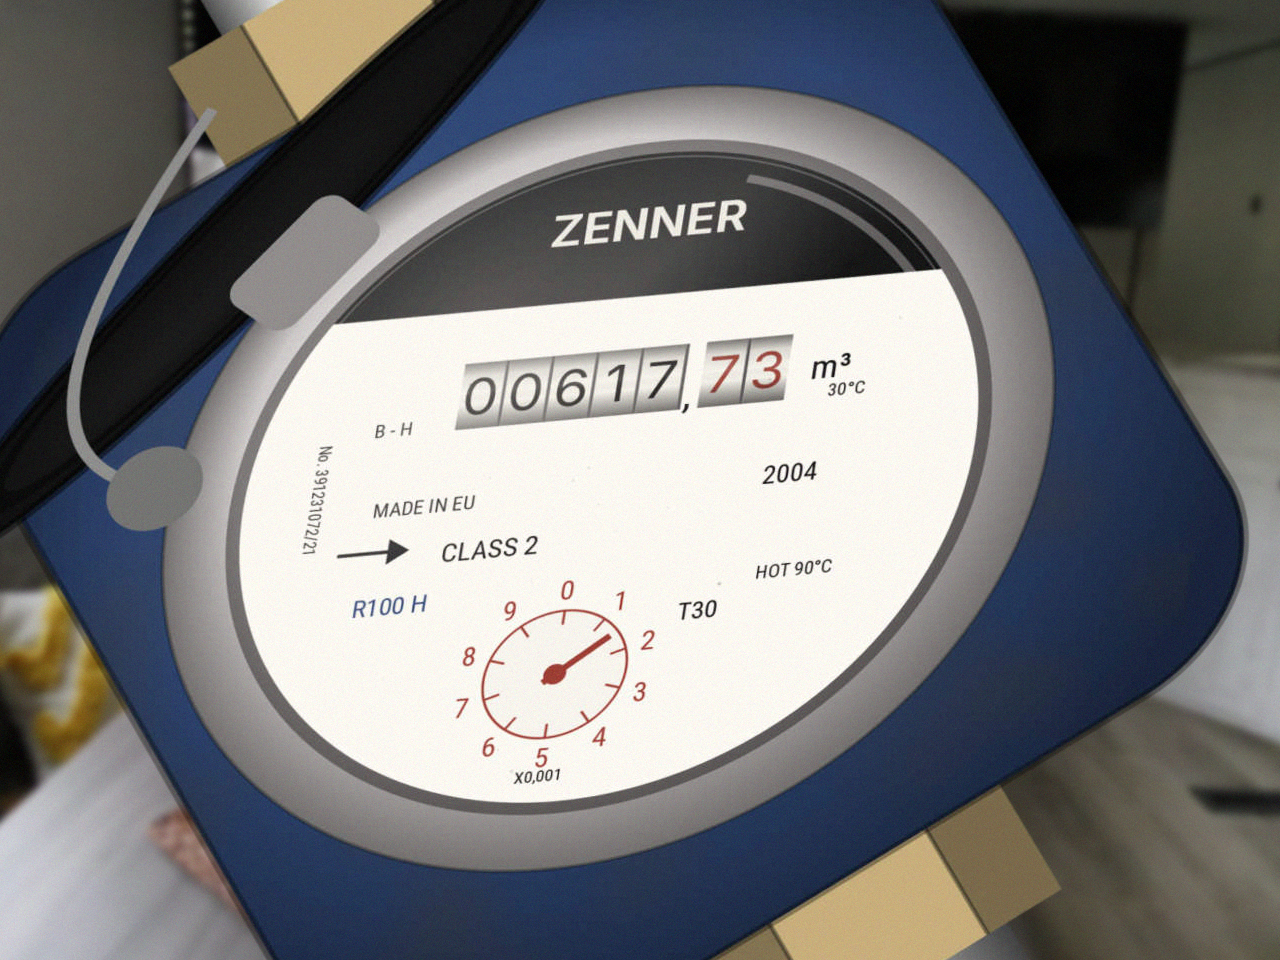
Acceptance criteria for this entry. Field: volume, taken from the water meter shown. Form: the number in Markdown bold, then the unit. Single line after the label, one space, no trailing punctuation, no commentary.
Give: **617.731** m³
